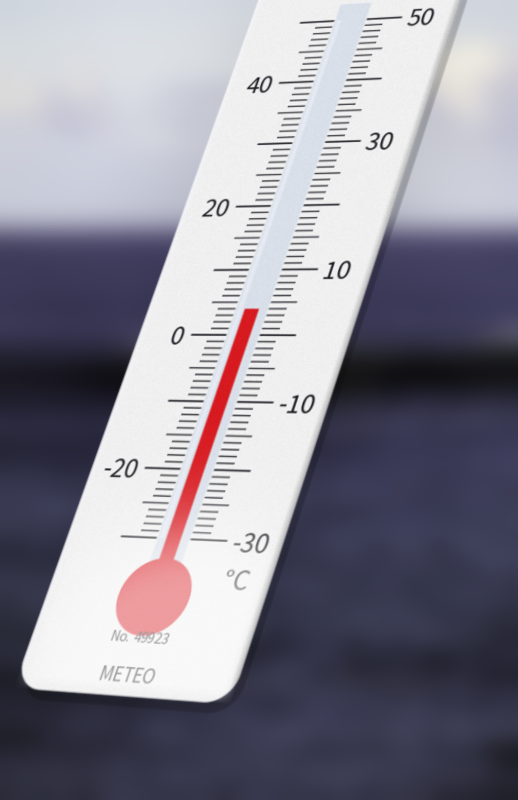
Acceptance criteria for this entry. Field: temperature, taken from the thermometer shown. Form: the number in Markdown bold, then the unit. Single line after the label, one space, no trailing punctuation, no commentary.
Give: **4** °C
